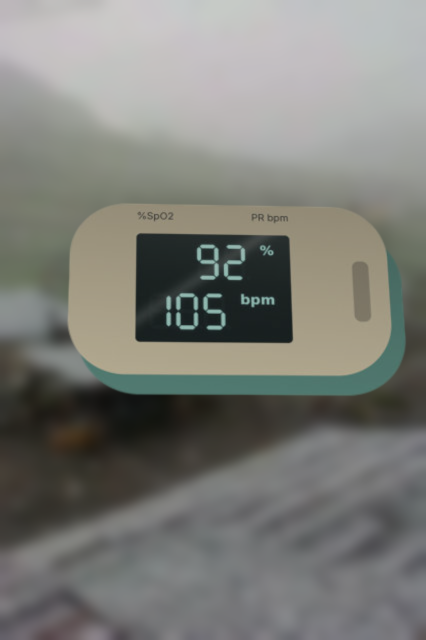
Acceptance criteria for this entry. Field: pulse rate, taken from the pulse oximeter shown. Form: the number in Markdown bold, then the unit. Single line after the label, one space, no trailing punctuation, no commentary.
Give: **105** bpm
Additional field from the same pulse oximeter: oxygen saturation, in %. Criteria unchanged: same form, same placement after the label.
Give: **92** %
